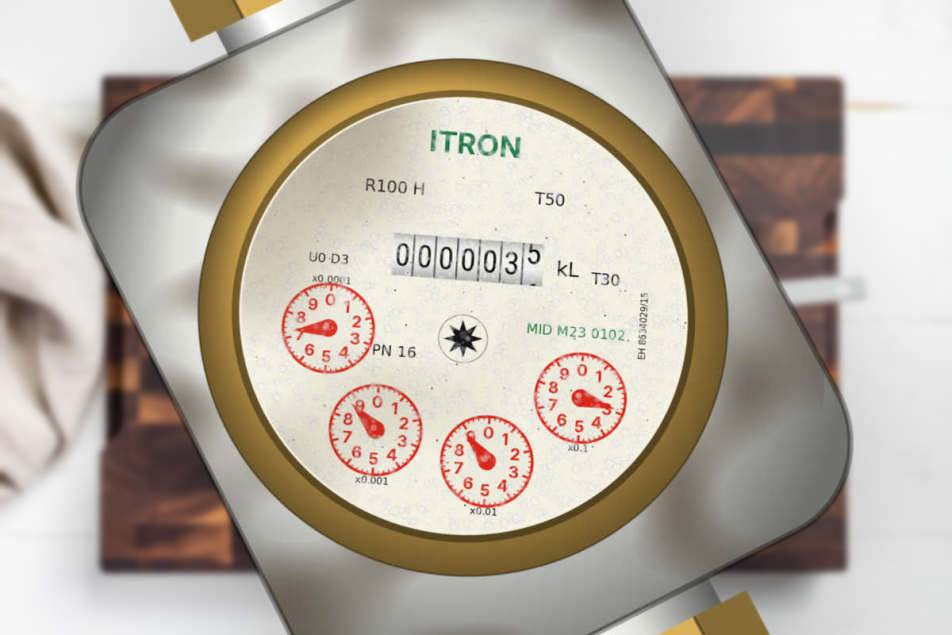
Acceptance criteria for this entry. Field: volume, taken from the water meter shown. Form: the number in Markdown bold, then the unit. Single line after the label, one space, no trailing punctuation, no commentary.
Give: **35.2887** kL
